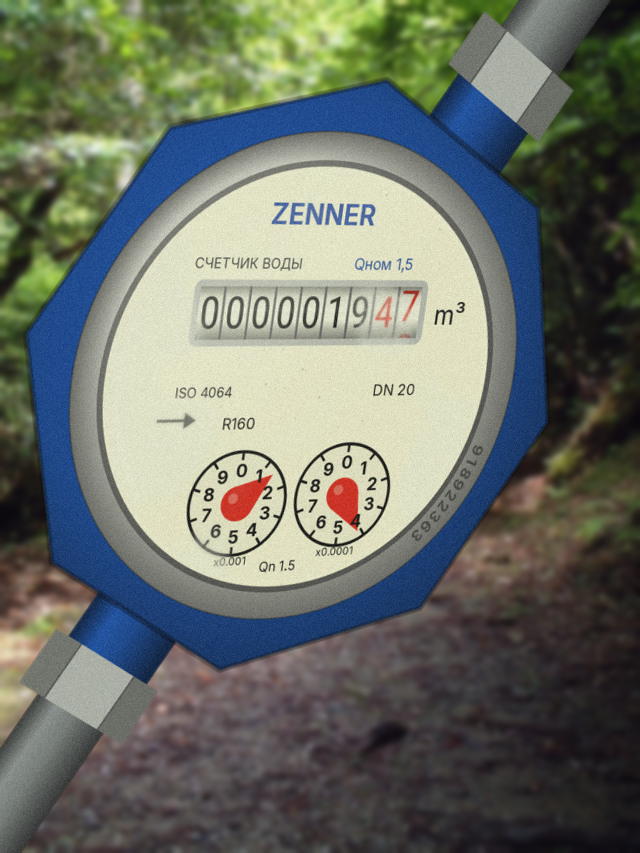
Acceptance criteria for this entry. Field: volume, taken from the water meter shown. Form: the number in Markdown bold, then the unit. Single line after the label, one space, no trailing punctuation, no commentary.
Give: **19.4714** m³
